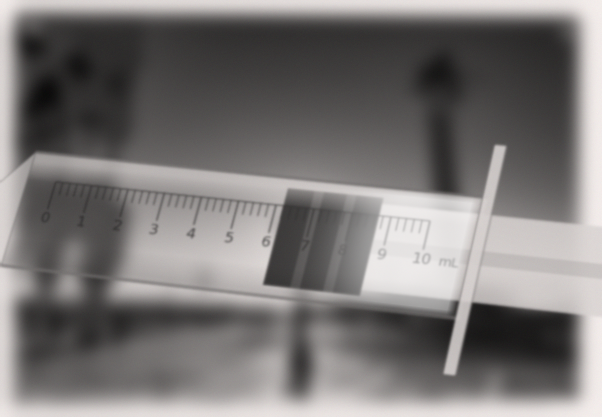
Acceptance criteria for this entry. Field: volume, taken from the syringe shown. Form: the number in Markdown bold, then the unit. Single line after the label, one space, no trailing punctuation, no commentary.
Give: **6.2** mL
